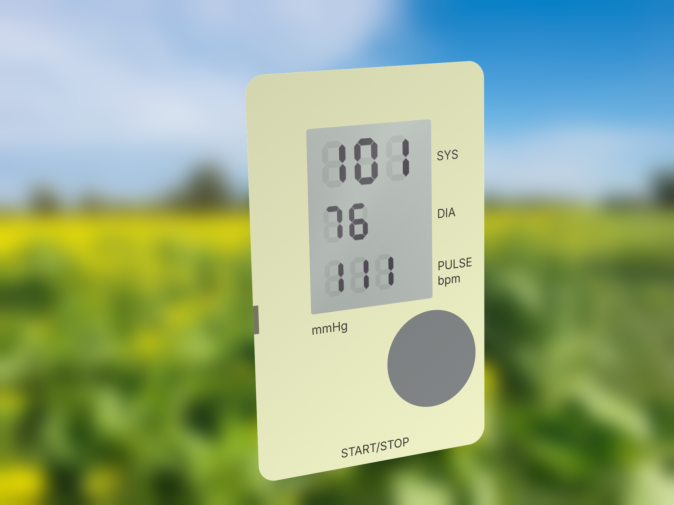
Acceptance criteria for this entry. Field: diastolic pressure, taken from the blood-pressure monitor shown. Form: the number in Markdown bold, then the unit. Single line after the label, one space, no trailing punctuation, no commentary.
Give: **76** mmHg
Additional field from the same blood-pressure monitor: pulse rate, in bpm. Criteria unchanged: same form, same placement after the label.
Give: **111** bpm
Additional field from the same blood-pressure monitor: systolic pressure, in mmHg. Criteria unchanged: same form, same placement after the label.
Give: **101** mmHg
